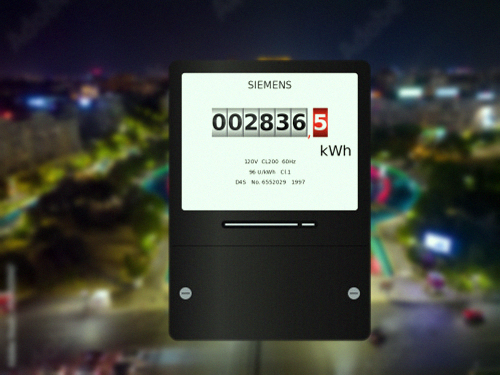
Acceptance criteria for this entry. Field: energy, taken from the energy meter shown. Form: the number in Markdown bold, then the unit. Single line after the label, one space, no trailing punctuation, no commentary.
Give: **2836.5** kWh
